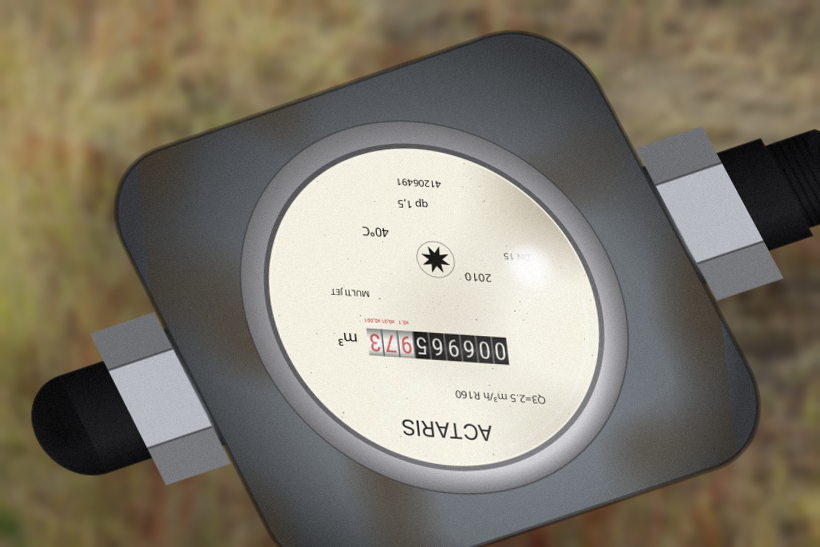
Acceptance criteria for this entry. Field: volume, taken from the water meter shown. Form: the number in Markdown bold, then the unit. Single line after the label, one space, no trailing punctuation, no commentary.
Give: **6965.973** m³
